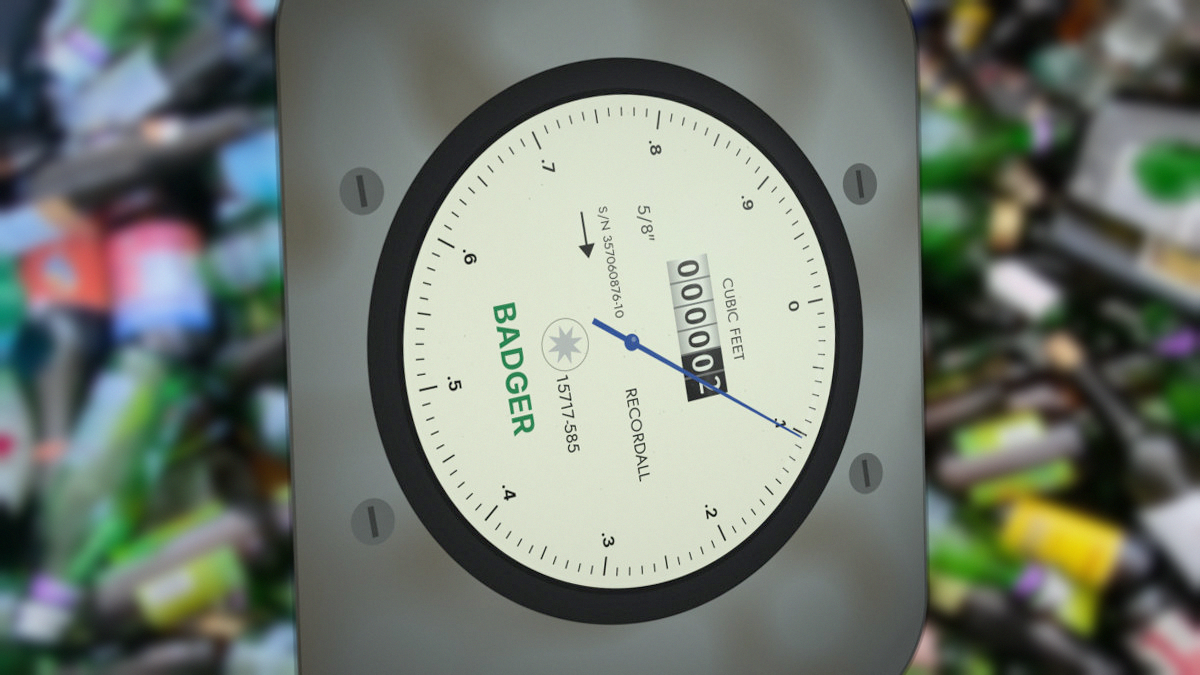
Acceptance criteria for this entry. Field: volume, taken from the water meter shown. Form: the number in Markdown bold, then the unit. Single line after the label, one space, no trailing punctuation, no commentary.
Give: **2.10** ft³
